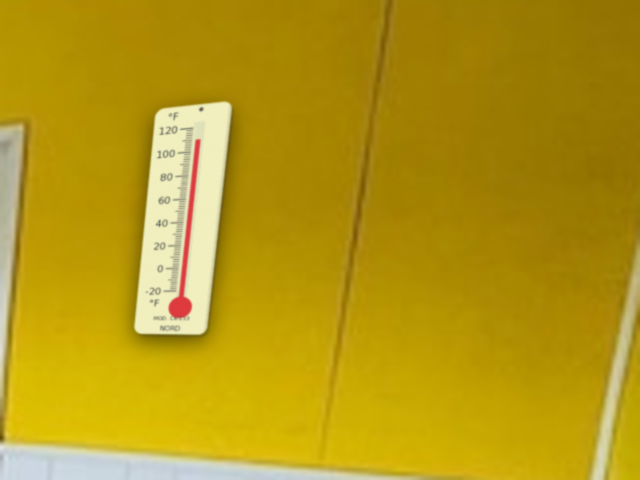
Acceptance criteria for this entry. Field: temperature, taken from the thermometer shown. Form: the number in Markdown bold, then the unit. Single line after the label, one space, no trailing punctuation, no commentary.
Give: **110** °F
